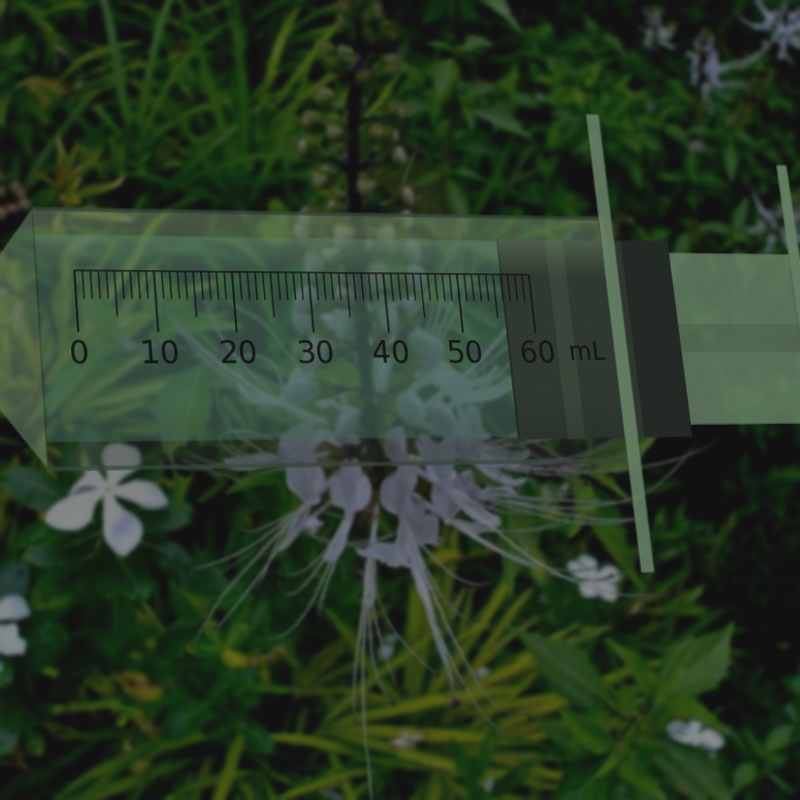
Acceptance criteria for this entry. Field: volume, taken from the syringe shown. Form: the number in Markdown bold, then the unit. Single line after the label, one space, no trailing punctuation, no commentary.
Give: **56** mL
